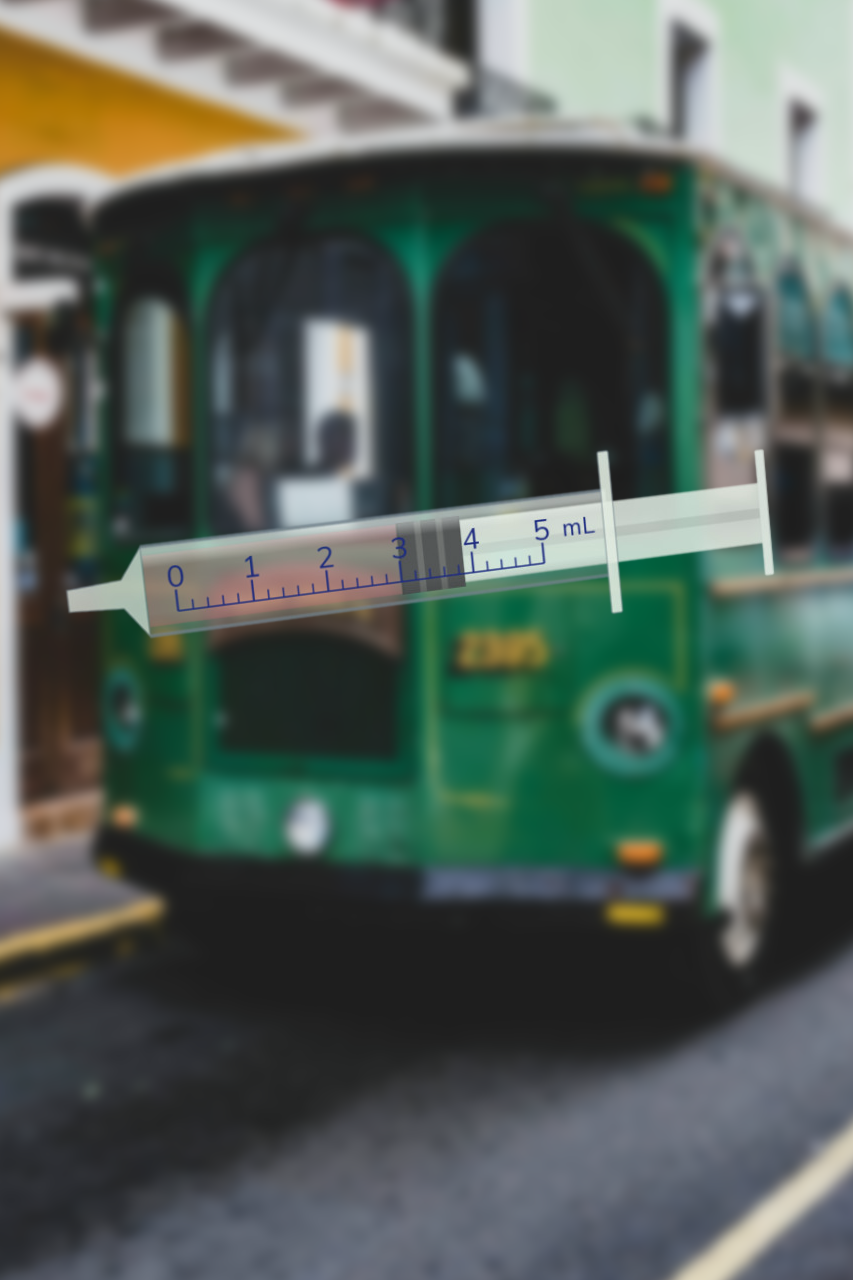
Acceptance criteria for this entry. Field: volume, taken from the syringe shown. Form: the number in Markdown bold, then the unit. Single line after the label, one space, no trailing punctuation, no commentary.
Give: **3** mL
